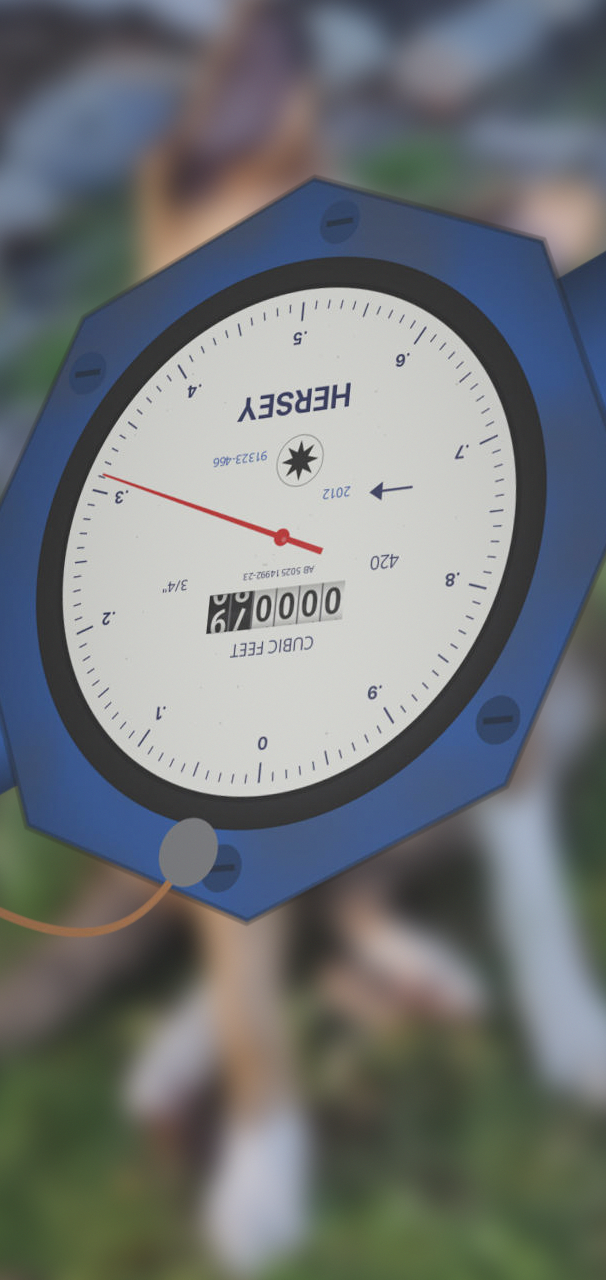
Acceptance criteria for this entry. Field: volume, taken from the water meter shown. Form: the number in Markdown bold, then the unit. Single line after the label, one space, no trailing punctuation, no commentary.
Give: **79.31** ft³
